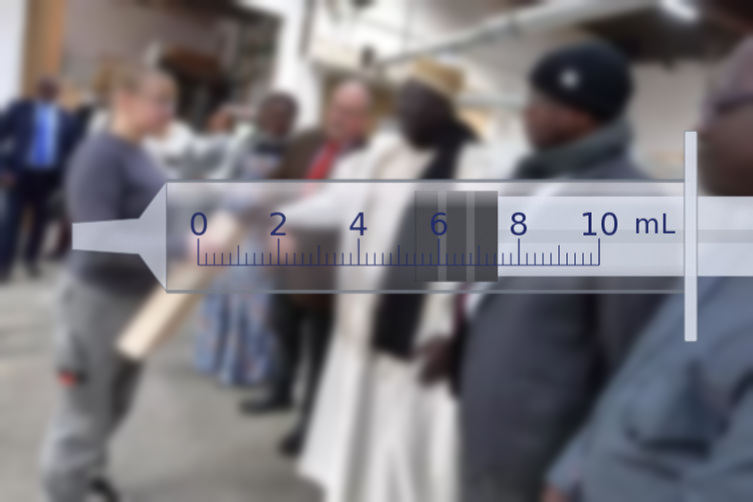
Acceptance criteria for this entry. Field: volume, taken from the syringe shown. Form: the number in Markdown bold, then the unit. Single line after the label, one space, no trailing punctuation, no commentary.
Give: **5.4** mL
